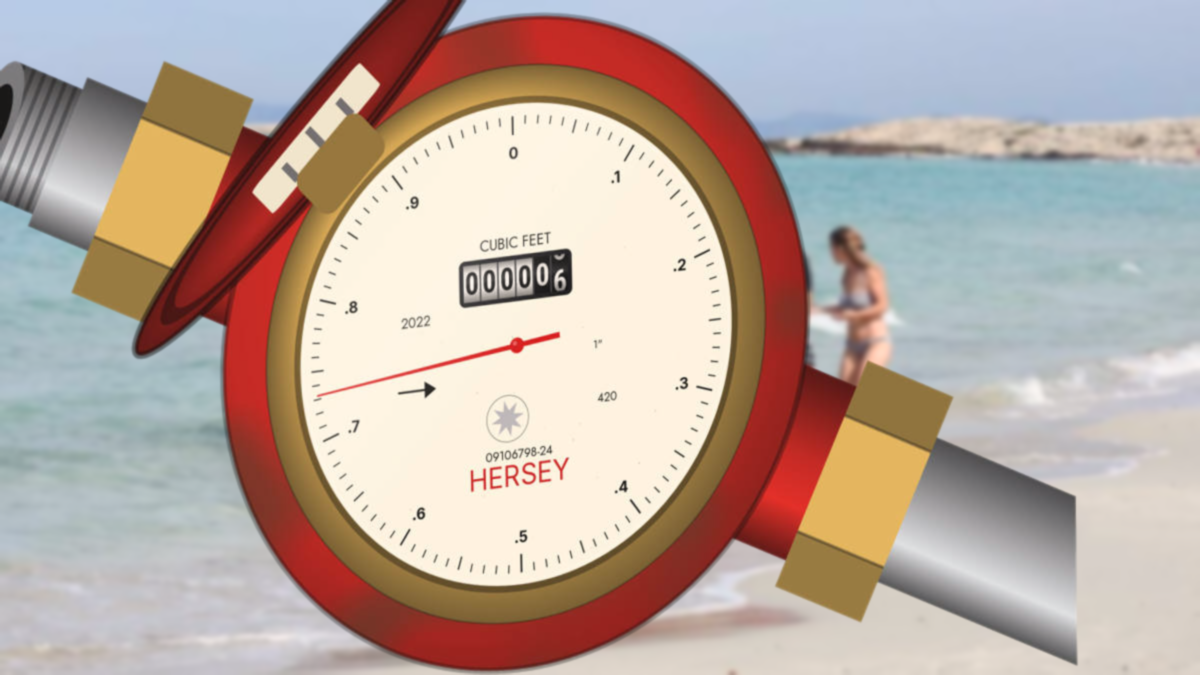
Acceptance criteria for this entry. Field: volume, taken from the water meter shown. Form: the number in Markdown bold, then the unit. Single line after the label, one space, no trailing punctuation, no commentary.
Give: **5.73** ft³
